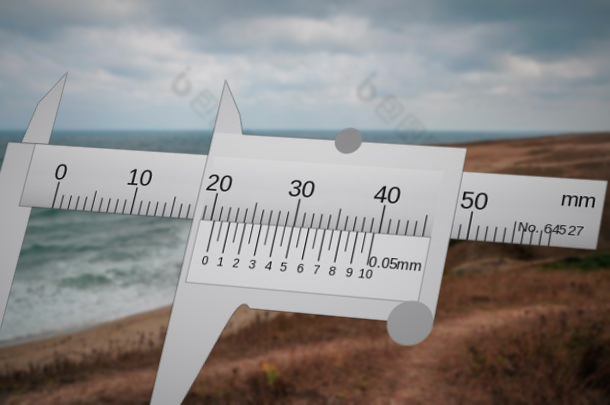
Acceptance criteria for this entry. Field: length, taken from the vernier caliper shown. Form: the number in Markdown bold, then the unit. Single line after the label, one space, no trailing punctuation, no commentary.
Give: **20.4** mm
